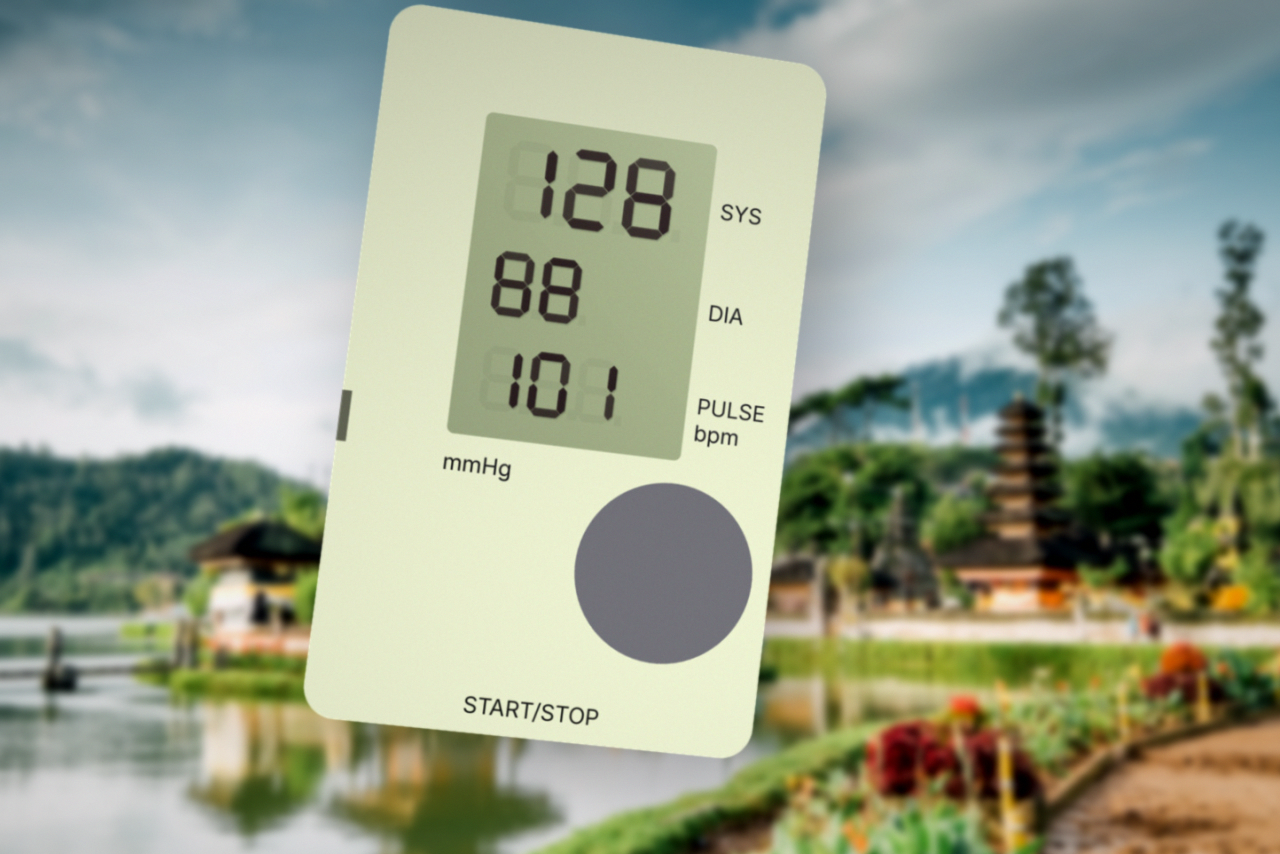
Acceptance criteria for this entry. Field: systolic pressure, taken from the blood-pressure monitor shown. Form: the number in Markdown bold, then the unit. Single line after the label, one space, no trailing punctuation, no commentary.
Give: **128** mmHg
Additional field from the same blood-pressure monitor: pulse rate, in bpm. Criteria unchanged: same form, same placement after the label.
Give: **101** bpm
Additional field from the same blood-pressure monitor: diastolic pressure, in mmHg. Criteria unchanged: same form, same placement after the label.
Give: **88** mmHg
